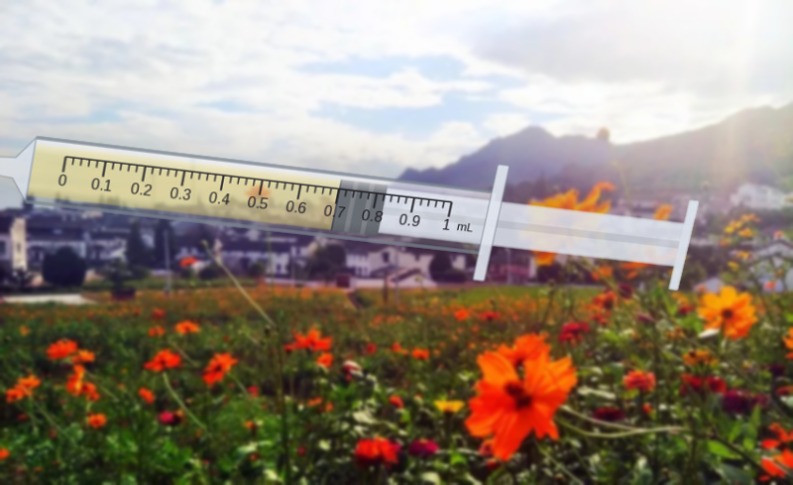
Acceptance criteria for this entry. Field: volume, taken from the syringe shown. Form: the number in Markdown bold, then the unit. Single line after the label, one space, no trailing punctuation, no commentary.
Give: **0.7** mL
